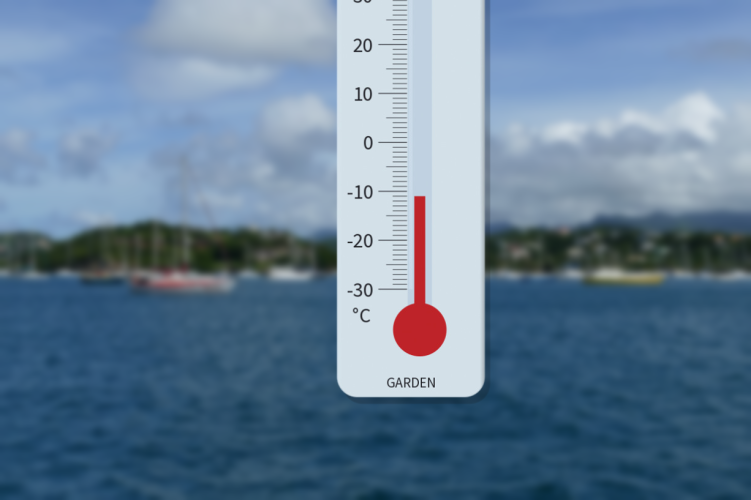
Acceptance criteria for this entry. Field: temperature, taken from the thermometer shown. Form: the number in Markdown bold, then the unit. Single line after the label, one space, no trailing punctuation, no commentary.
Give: **-11** °C
